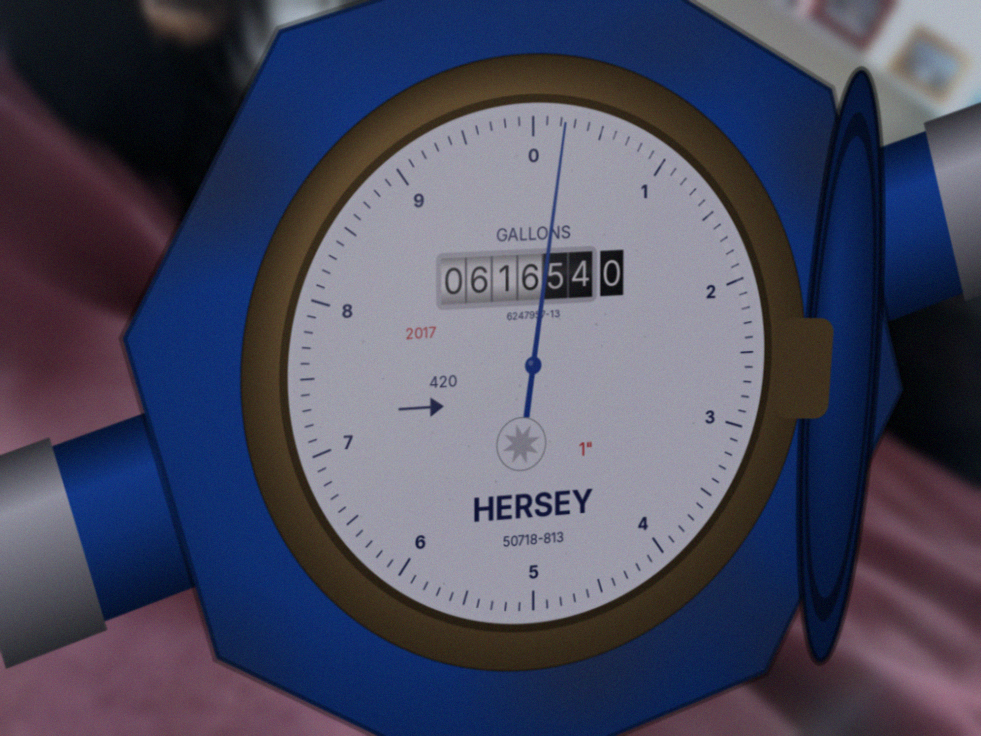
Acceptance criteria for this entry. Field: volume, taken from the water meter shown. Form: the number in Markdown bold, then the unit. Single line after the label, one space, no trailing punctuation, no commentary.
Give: **616540.2** gal
